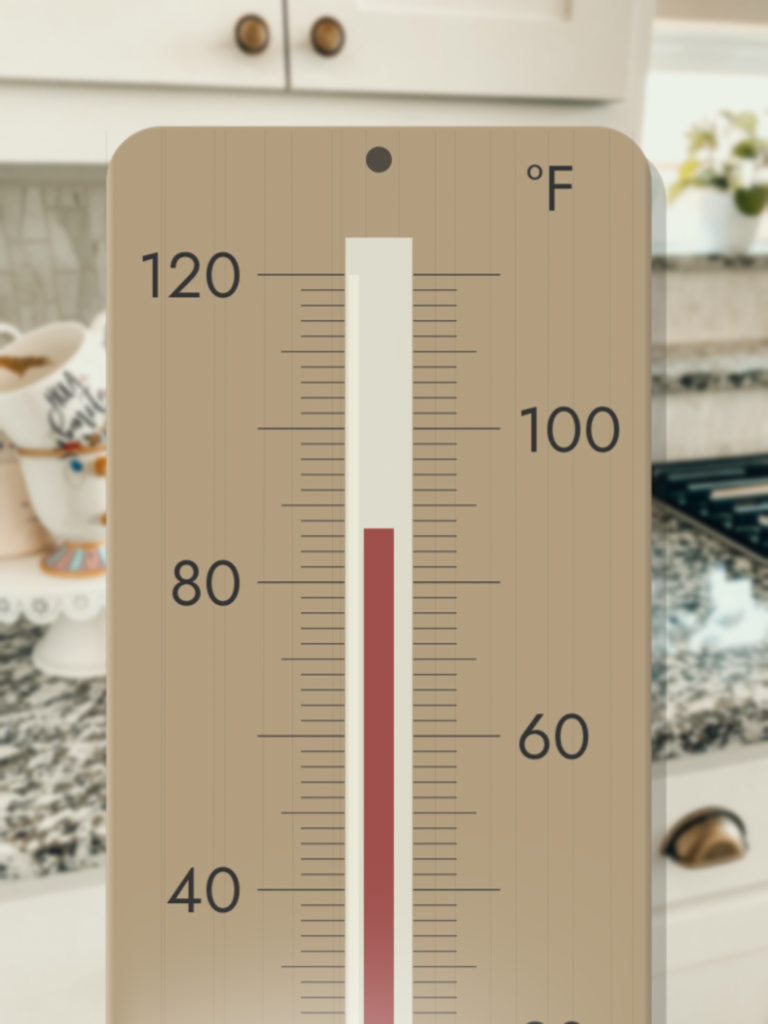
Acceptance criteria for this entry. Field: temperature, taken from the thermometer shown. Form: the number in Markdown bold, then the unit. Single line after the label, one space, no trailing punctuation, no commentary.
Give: **87** °F
